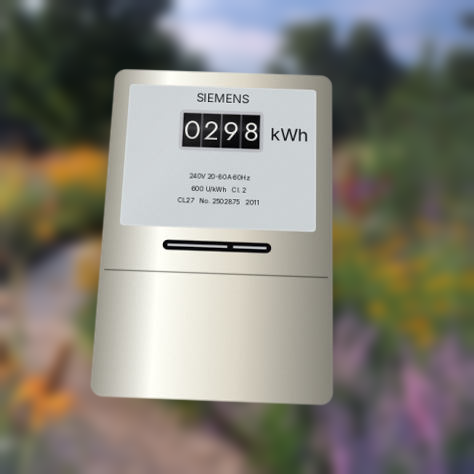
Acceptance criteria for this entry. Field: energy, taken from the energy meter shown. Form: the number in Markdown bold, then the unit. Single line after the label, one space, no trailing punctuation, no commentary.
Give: **298** kWh
